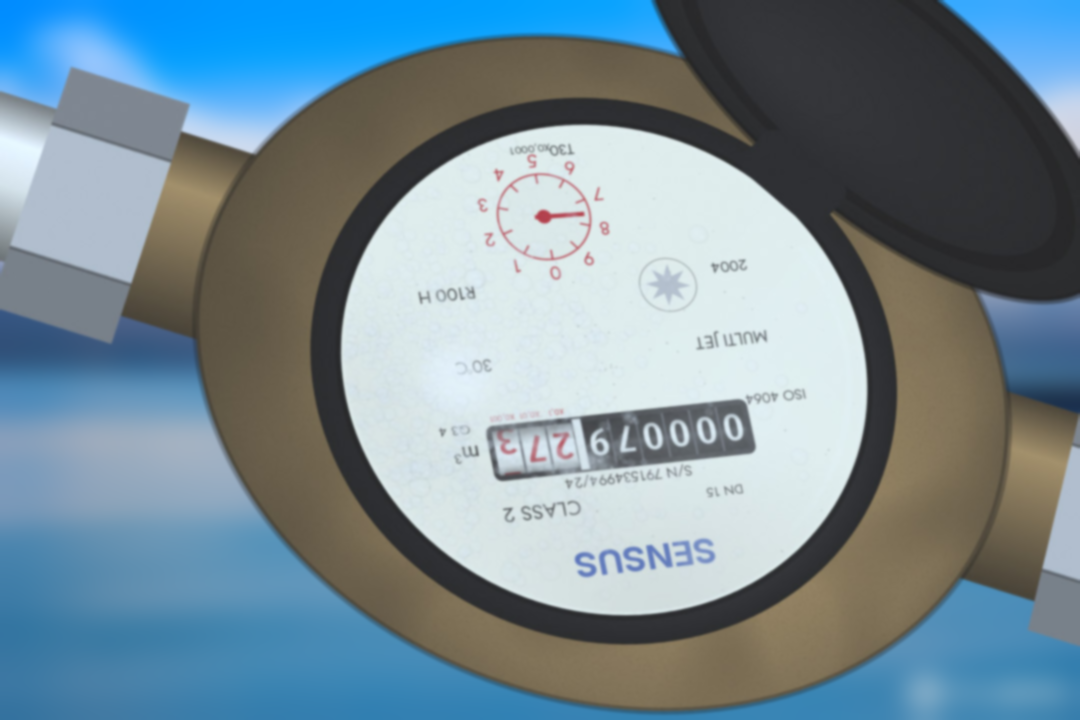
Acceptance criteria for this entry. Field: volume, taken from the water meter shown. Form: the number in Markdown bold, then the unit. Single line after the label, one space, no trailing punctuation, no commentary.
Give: **79.2727** m³
